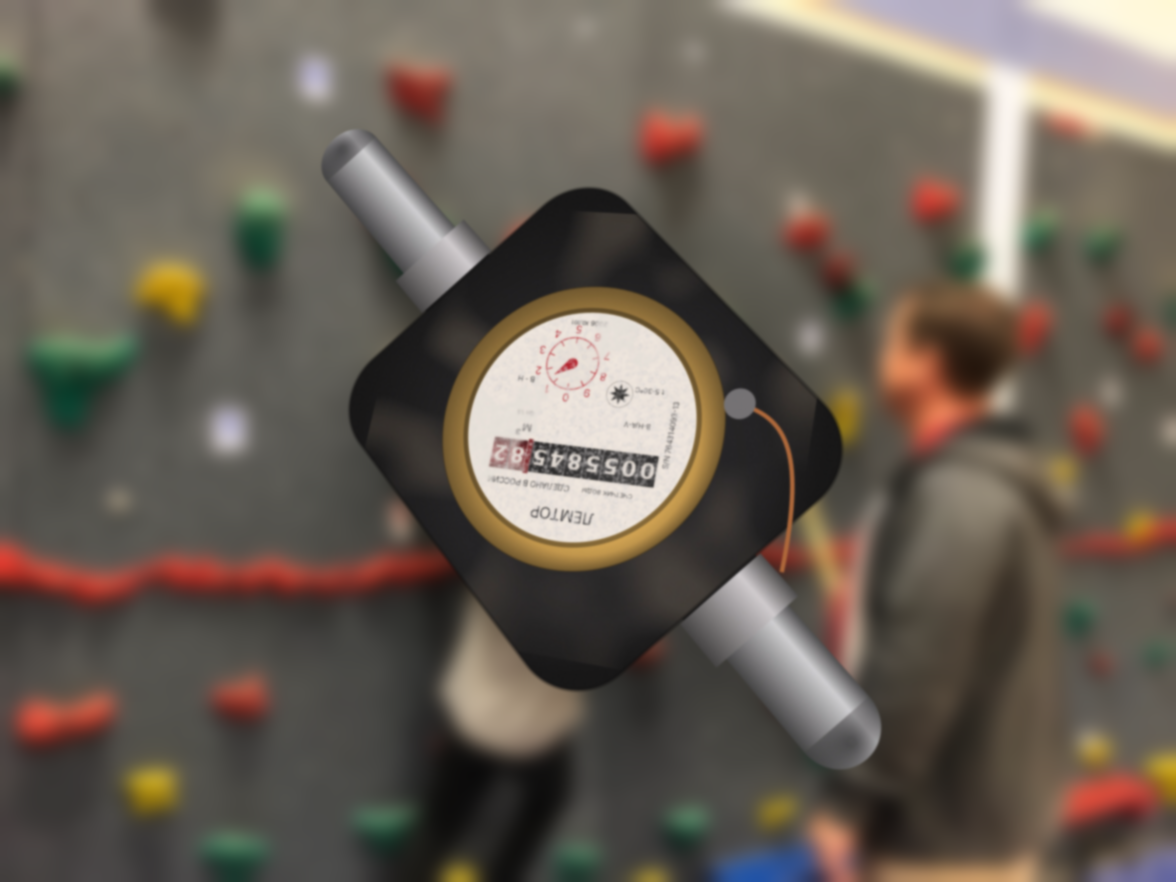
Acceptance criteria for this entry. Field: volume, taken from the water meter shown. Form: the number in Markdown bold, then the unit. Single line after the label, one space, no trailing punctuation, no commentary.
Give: **55845.821** m³
